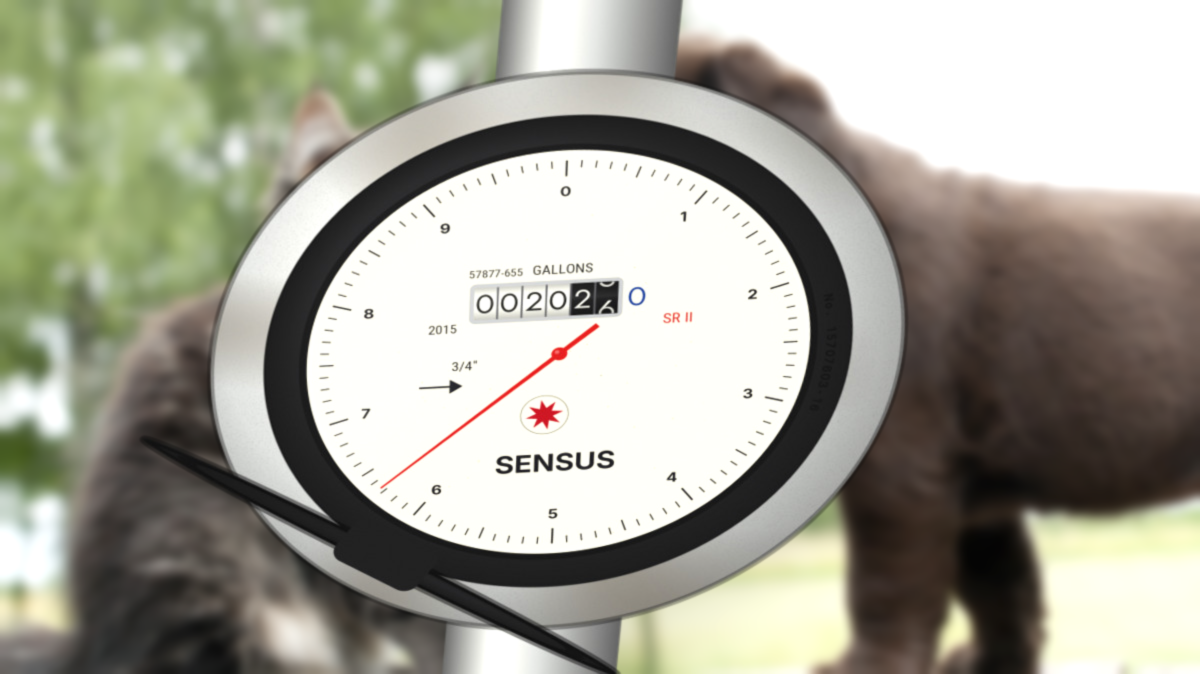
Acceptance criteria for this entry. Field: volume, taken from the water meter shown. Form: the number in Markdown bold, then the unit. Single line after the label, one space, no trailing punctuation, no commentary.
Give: **20256.3** gal
